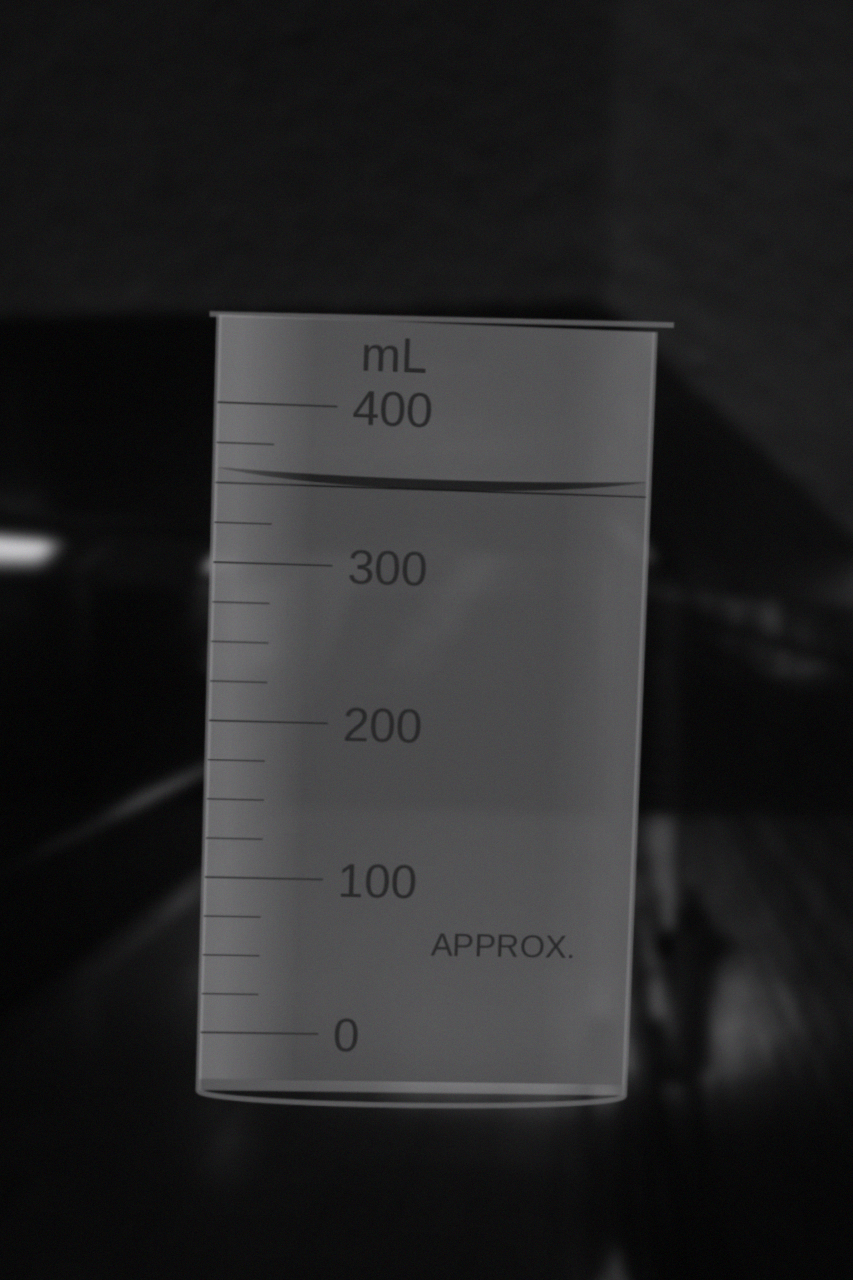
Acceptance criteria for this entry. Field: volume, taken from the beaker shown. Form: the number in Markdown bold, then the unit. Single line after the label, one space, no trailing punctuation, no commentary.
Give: **350** mL
